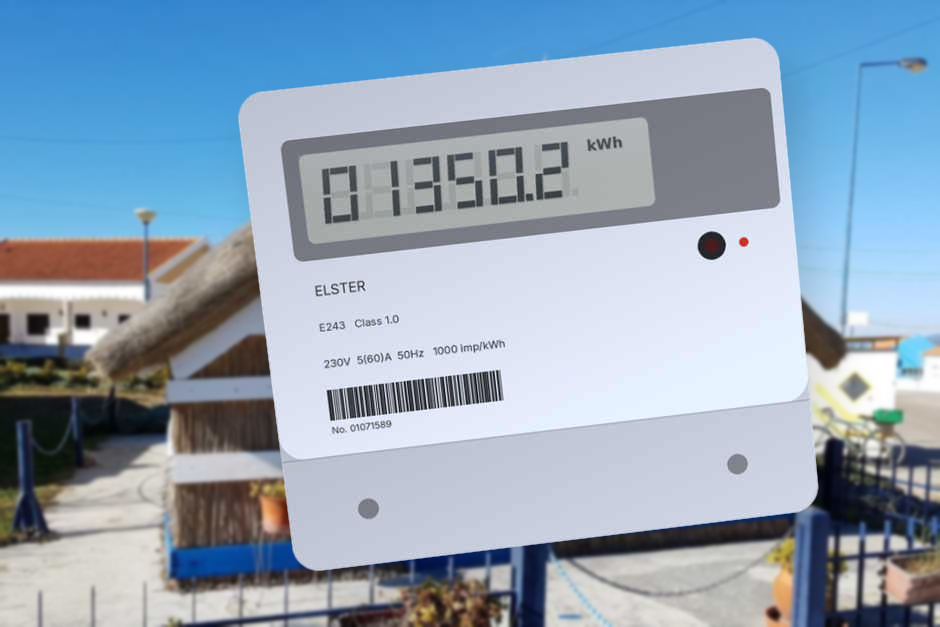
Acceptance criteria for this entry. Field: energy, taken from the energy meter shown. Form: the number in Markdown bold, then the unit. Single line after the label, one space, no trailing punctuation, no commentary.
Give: **1350.2** kWh
